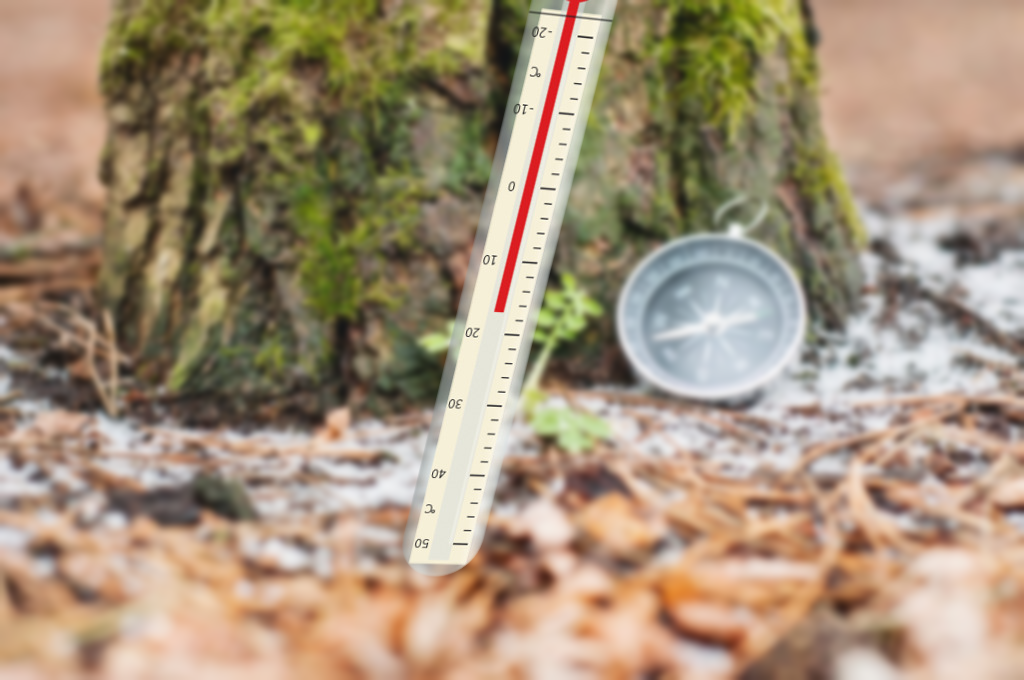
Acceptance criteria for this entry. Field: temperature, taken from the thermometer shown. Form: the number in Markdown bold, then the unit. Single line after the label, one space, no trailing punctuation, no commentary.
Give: **17** °C
